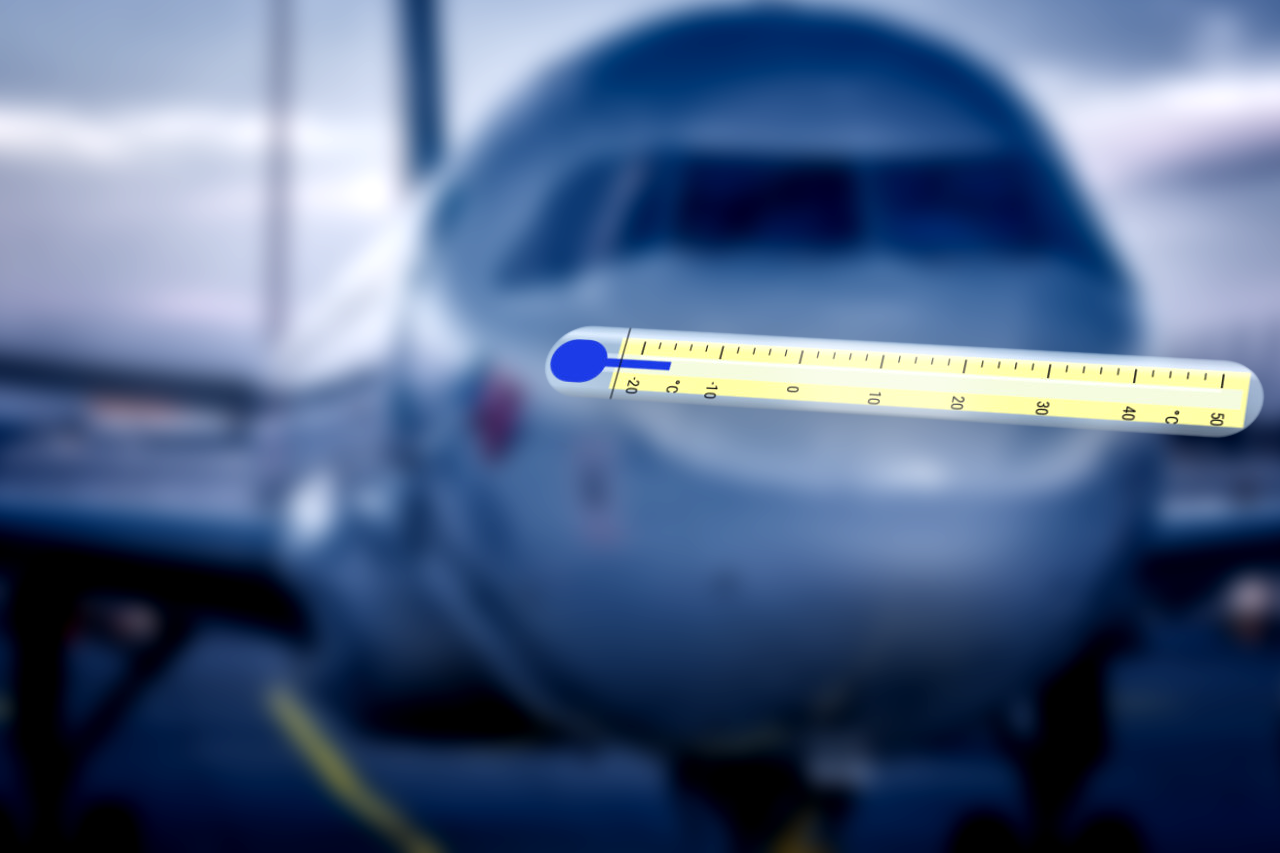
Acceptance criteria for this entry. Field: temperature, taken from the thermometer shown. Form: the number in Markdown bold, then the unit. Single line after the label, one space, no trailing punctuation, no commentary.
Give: **-16** °C
